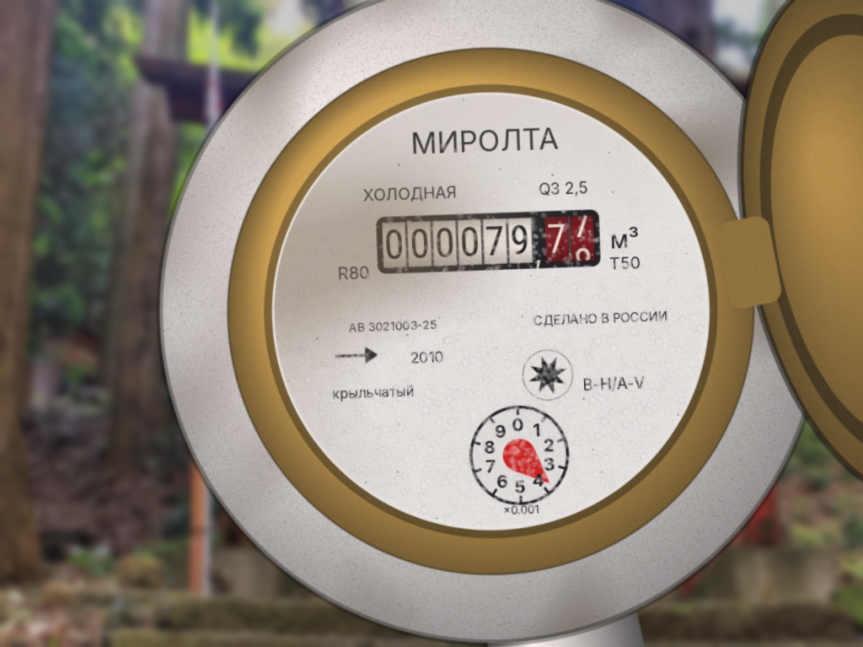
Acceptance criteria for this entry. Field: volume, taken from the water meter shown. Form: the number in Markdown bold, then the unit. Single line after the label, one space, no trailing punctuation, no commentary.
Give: **79.773** m³
